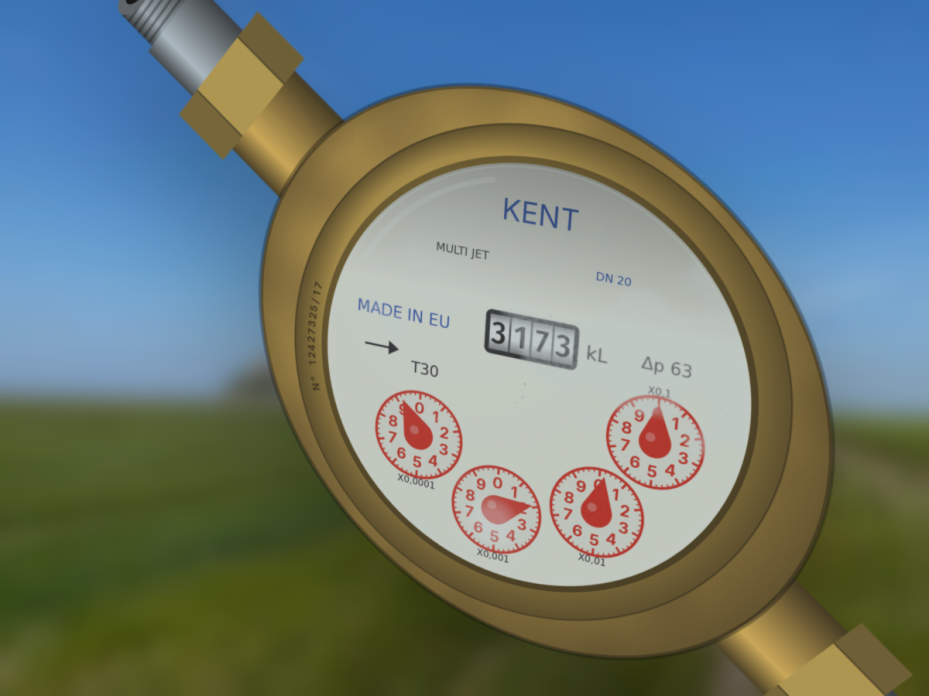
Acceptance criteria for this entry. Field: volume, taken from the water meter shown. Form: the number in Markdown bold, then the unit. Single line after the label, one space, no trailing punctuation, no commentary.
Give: **3173.0019** kL
